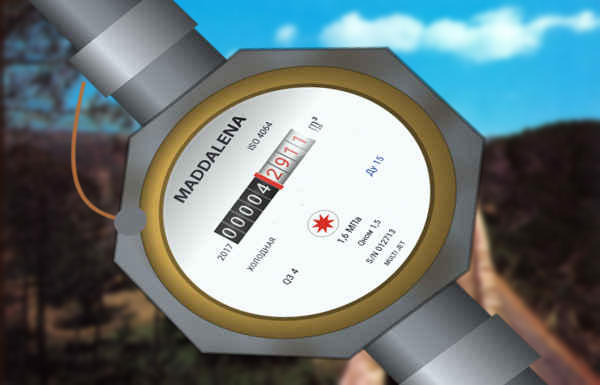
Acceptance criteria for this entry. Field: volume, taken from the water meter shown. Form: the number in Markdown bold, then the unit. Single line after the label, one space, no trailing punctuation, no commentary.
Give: **4.2911** m³
